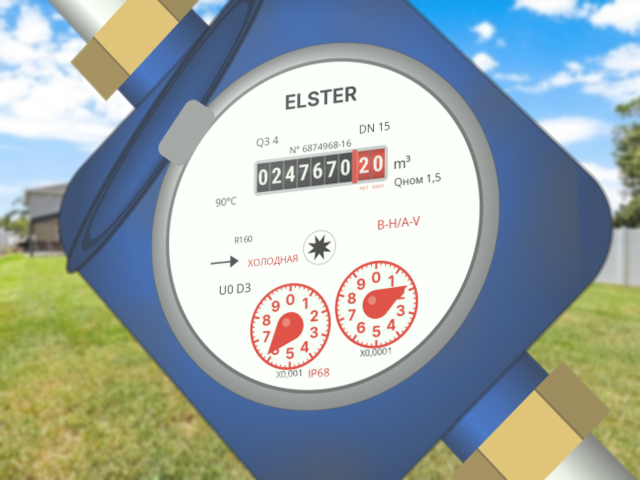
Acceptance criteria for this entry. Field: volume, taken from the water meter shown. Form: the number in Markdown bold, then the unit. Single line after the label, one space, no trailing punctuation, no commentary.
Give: **247670.2061** m³
